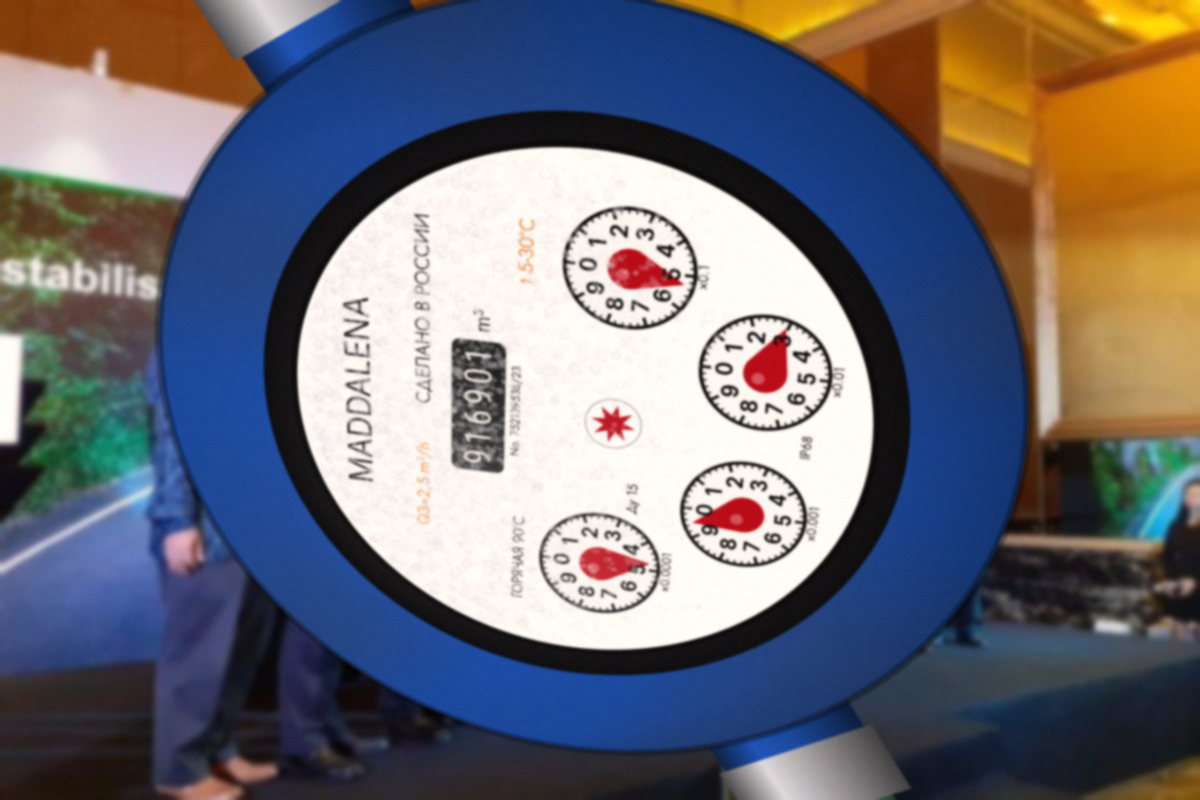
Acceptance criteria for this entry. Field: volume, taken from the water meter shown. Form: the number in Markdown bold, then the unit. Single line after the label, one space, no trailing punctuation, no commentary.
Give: **916901.5294** m³
